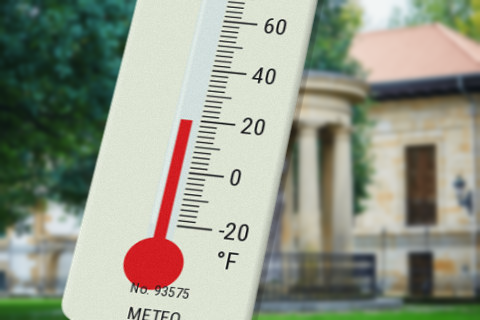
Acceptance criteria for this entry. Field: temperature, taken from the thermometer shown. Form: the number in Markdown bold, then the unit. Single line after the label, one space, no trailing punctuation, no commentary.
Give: **20** °F
